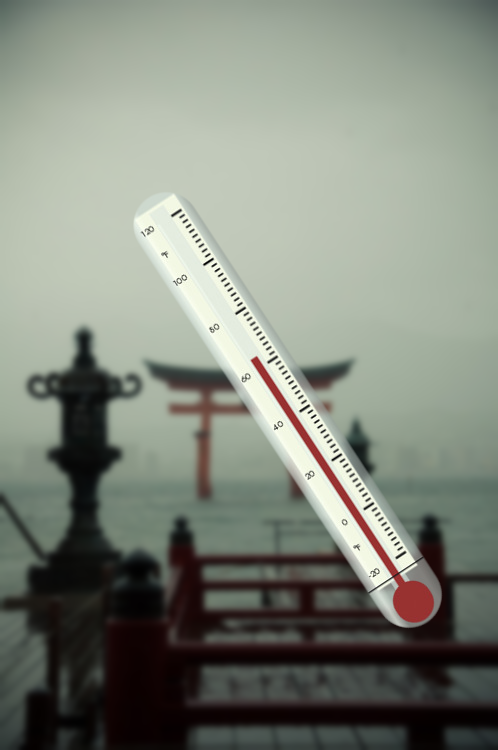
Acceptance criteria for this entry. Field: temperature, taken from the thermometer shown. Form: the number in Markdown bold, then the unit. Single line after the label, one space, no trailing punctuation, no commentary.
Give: **64** °F
